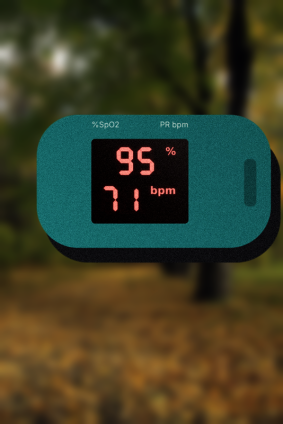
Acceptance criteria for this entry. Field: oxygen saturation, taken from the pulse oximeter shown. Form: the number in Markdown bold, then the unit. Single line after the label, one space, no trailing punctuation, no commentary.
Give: **95** %
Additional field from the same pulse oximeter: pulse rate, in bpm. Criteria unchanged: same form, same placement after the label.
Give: **71** bpm
